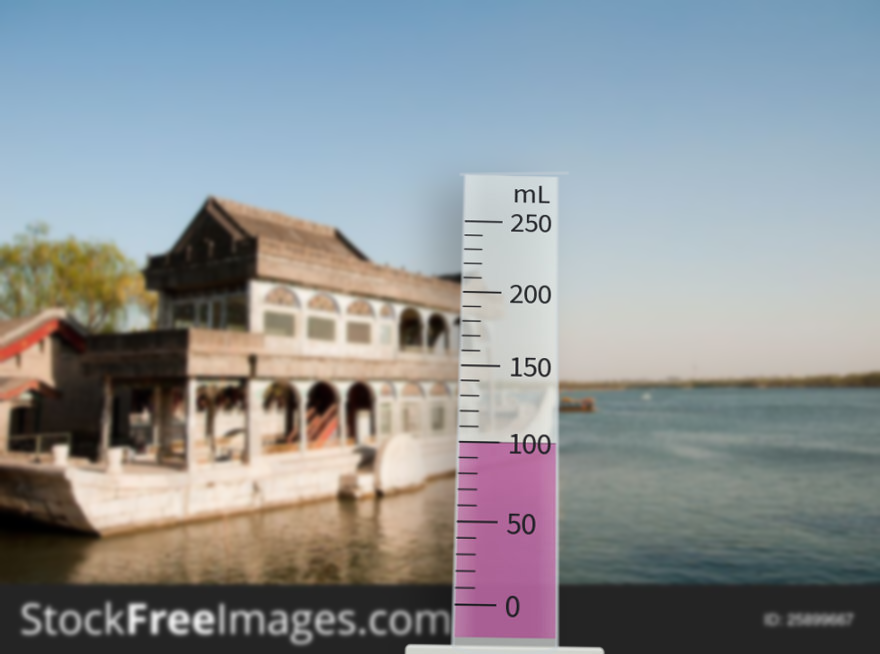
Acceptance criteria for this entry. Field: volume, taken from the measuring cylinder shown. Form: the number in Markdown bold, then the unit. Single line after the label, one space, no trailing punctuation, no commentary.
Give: **100** mL
